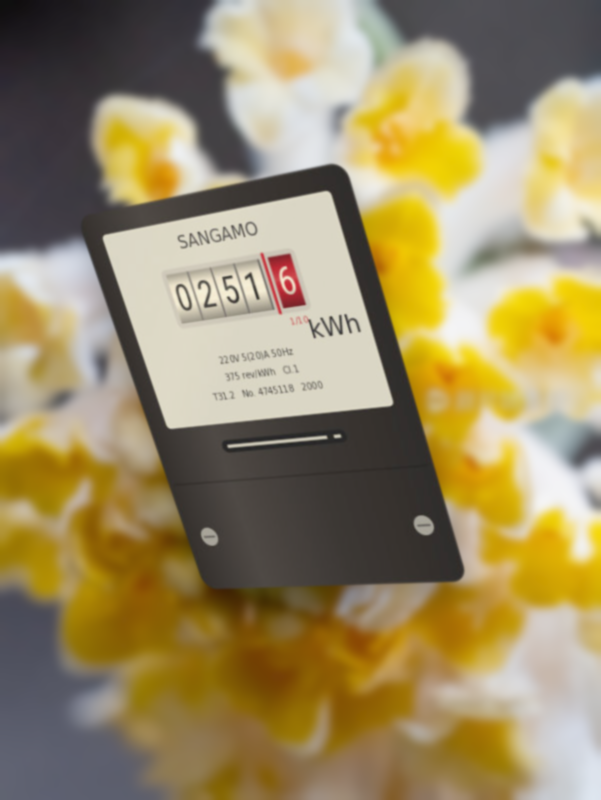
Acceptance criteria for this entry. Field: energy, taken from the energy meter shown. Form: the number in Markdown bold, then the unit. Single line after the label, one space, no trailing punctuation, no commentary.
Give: **251.6** kWh
